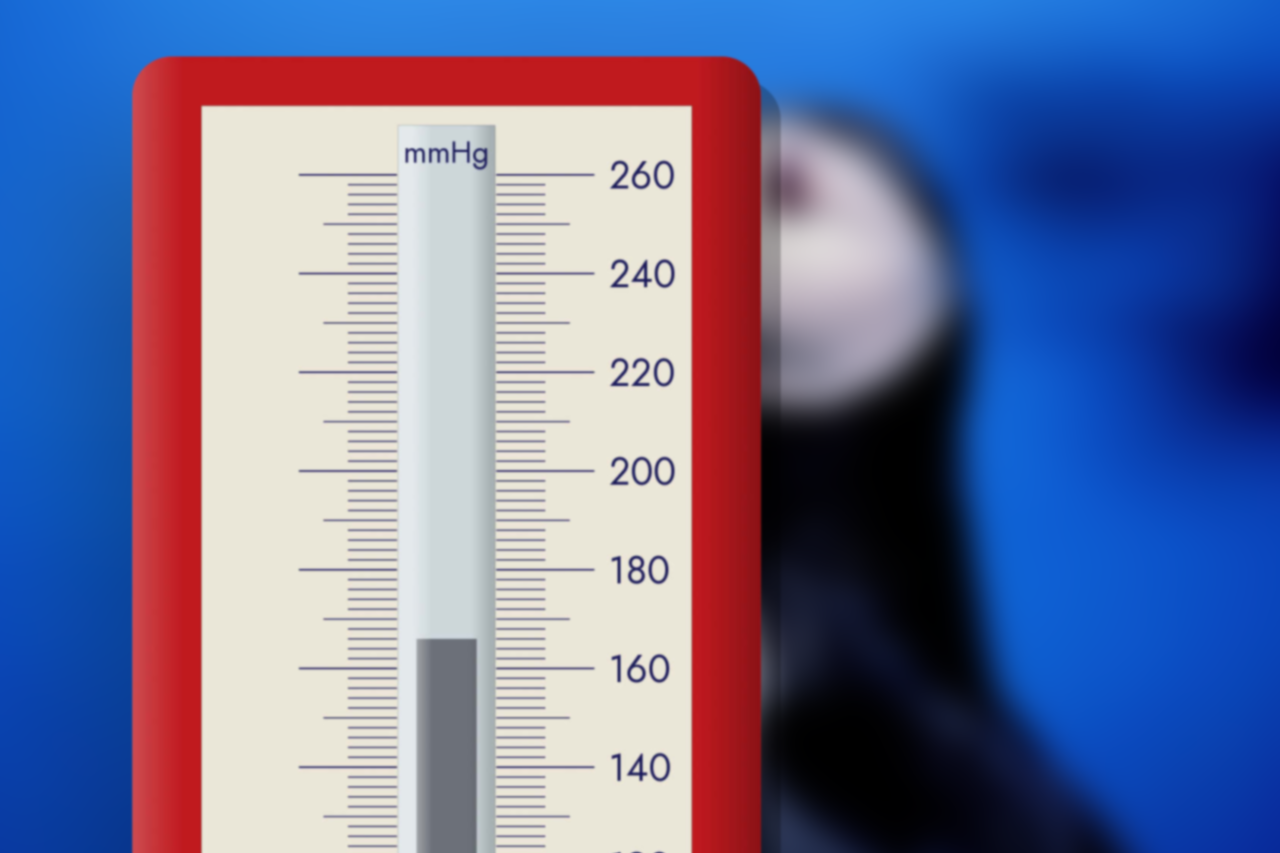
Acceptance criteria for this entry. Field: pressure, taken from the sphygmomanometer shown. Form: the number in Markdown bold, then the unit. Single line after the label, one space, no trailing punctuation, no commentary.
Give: **166** mmHg
